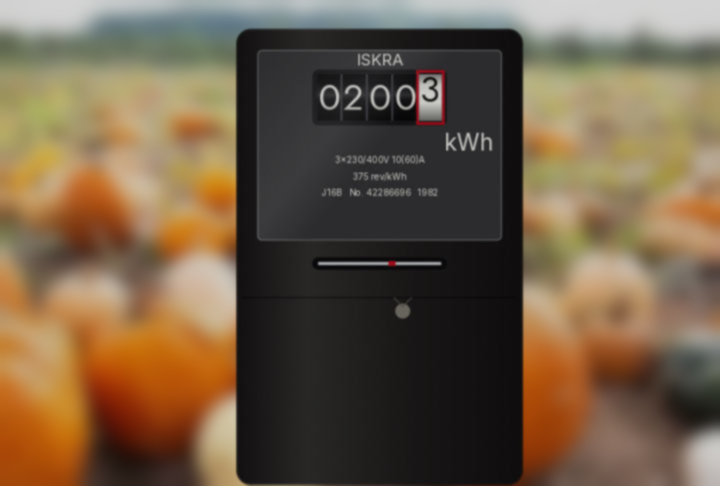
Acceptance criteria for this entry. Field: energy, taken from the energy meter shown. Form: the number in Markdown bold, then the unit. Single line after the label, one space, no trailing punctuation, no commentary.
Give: **200.3** kWh
